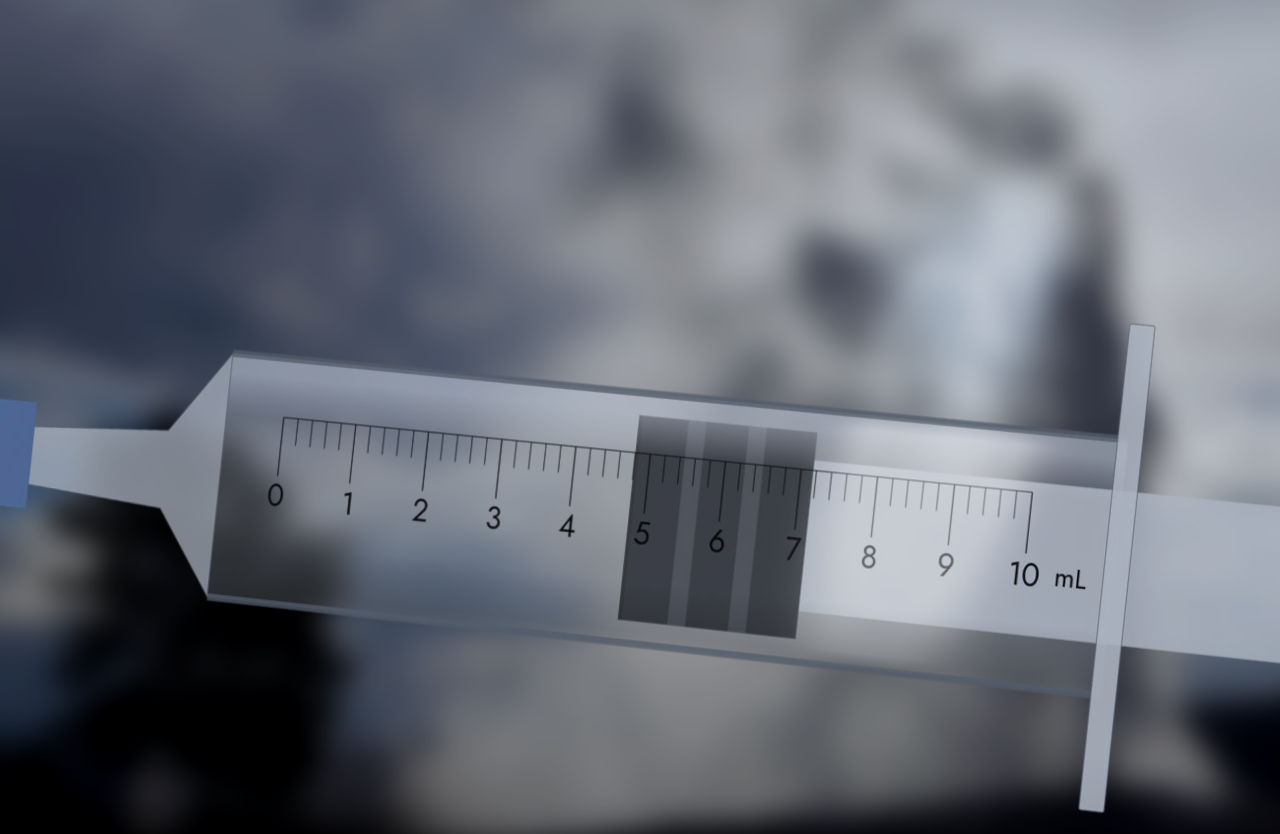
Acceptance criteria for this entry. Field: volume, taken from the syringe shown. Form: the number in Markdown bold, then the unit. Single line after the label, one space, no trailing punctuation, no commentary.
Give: **4.8** mL
